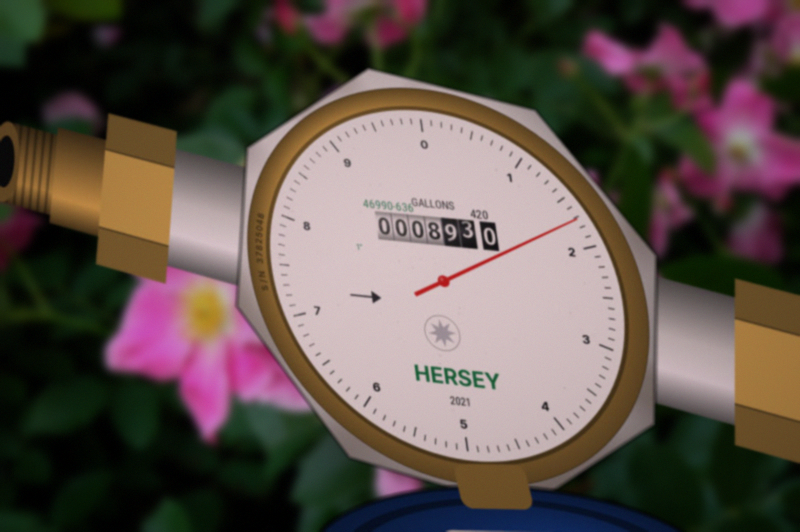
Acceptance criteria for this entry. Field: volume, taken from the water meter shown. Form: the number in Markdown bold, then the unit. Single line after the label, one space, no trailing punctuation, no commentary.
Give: **8931.7** gal
